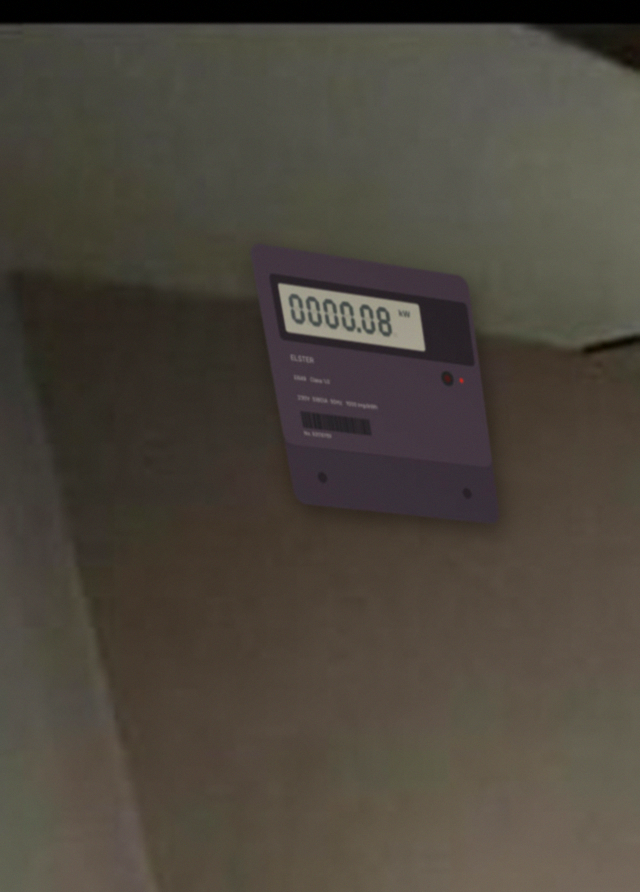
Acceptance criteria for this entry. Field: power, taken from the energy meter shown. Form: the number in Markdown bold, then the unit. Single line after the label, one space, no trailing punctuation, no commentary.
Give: **0.08** kW
